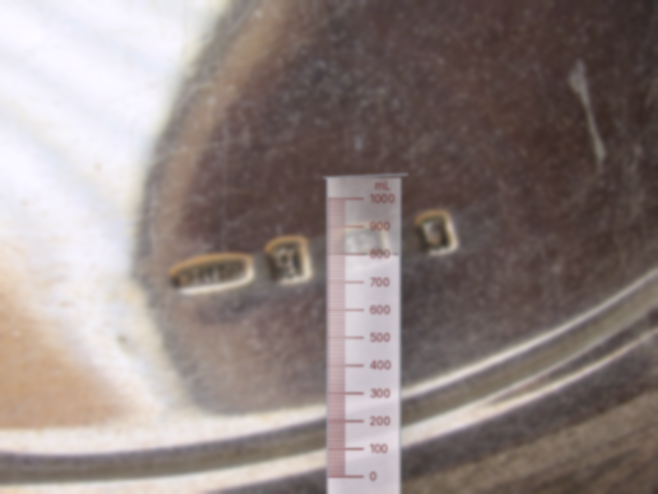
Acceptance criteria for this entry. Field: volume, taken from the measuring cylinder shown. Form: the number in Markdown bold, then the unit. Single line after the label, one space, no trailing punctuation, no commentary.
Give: **800** mL
